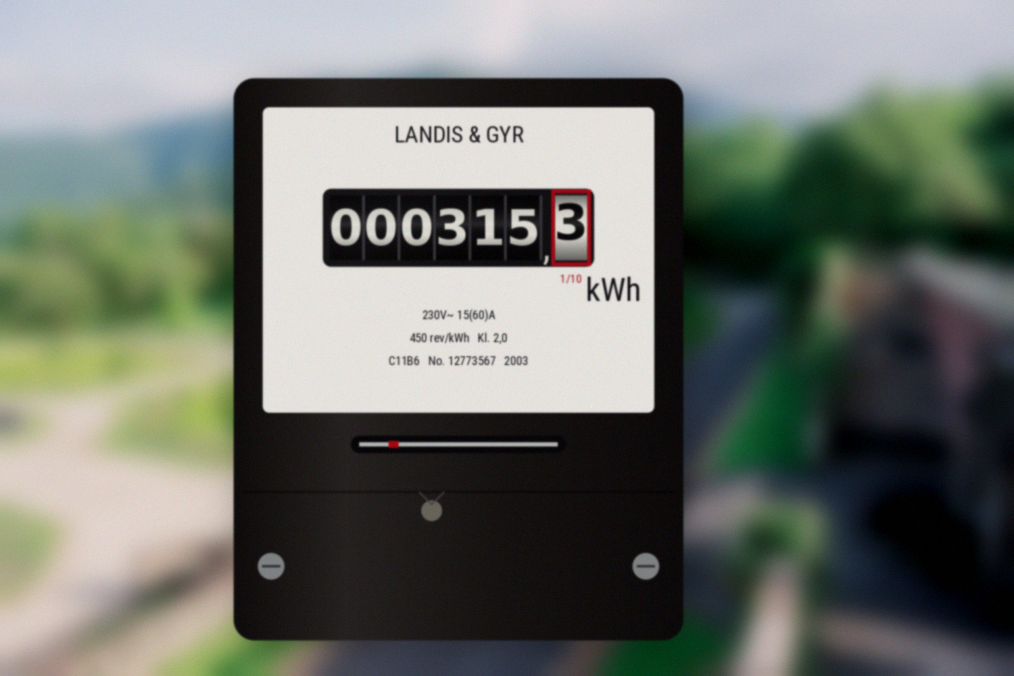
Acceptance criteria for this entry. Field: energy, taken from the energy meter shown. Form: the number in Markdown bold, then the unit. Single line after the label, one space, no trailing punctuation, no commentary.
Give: **315.3** kWh
